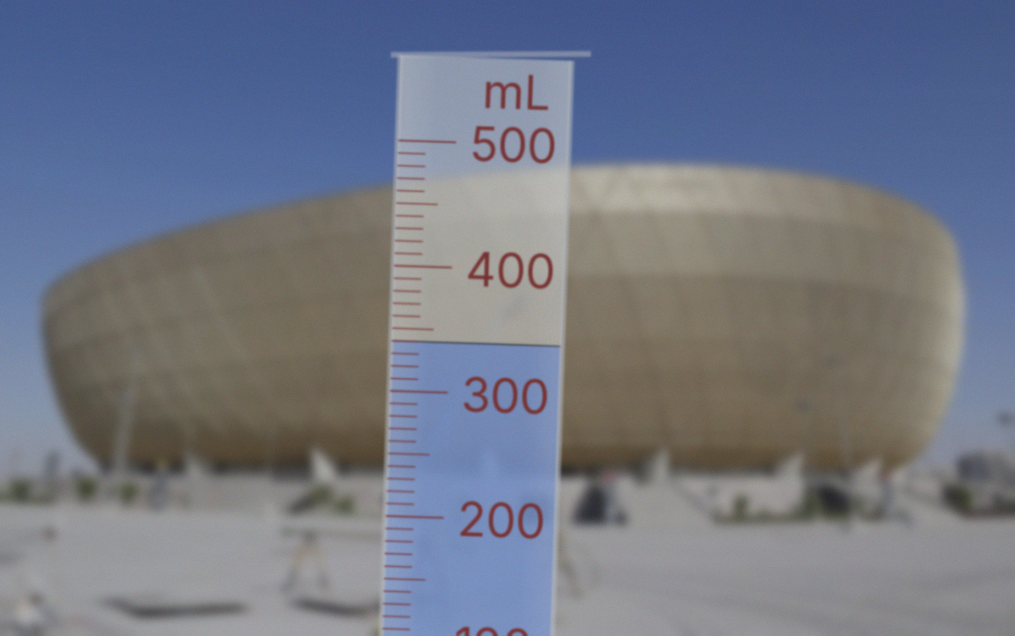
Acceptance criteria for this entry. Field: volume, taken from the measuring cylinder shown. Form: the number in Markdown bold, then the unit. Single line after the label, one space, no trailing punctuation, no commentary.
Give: **340** mL
